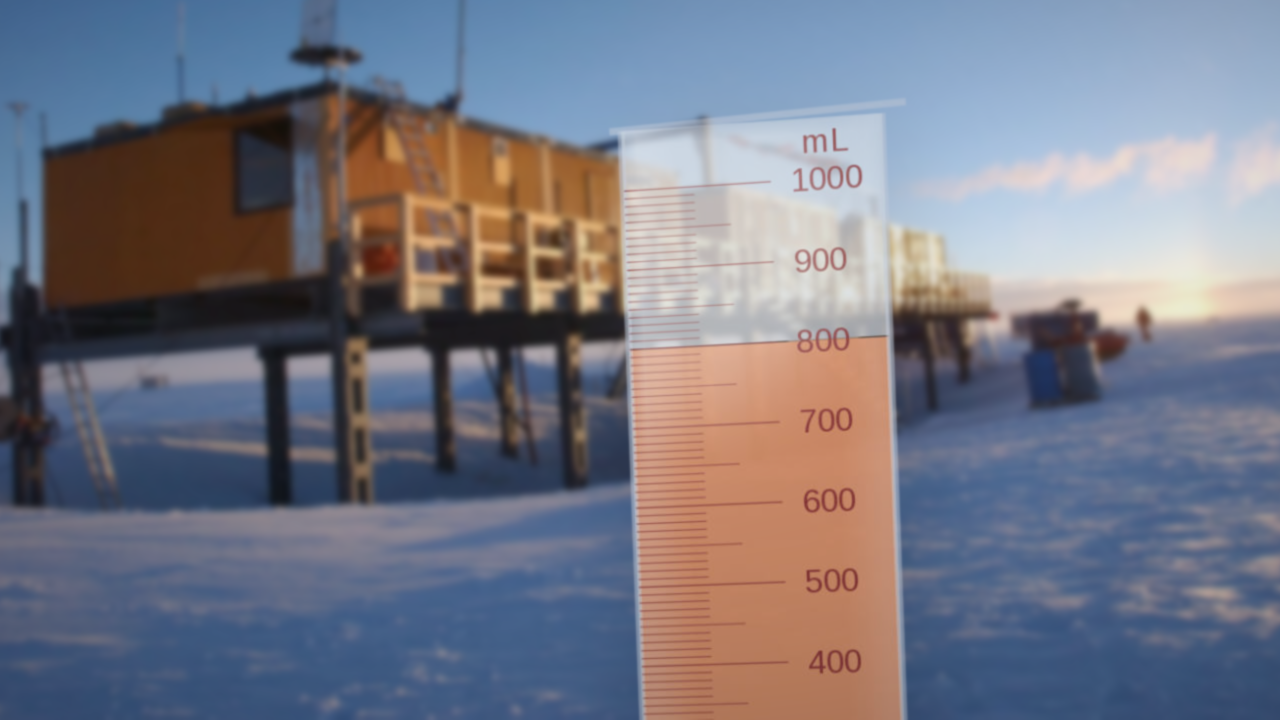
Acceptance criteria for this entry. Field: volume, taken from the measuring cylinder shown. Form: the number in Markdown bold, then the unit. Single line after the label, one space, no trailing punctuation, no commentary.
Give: **800** mL
